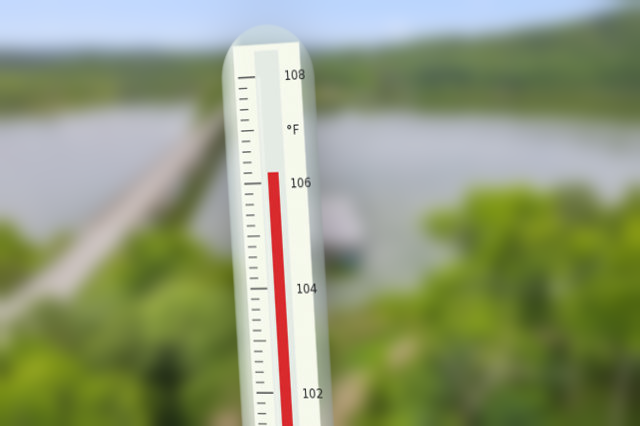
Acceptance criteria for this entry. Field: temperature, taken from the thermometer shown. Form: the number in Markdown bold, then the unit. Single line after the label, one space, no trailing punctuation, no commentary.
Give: **106.2** °F
